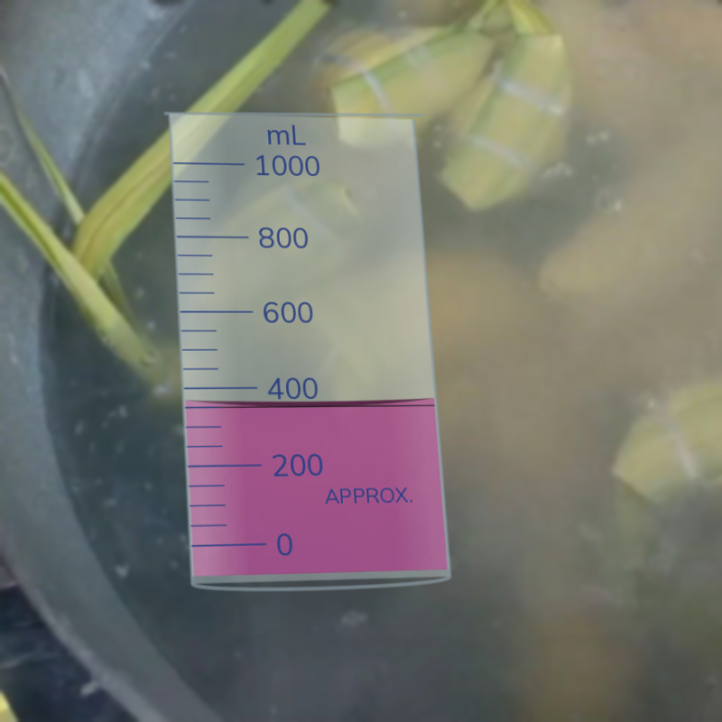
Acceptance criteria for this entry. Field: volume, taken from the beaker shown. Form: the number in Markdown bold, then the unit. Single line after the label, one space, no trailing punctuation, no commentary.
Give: **350** mL
